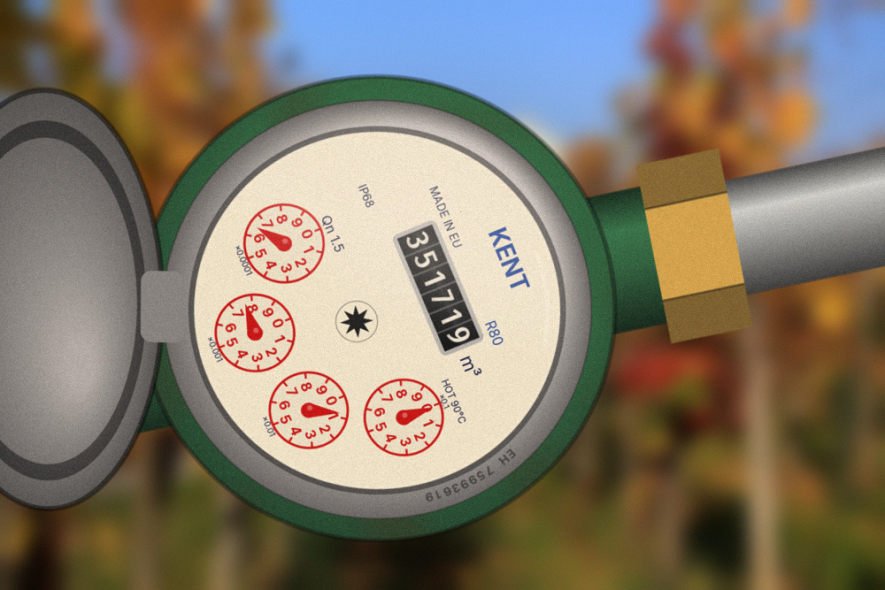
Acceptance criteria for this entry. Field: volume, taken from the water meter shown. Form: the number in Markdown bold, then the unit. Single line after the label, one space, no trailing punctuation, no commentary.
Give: **351719.0076** m³
